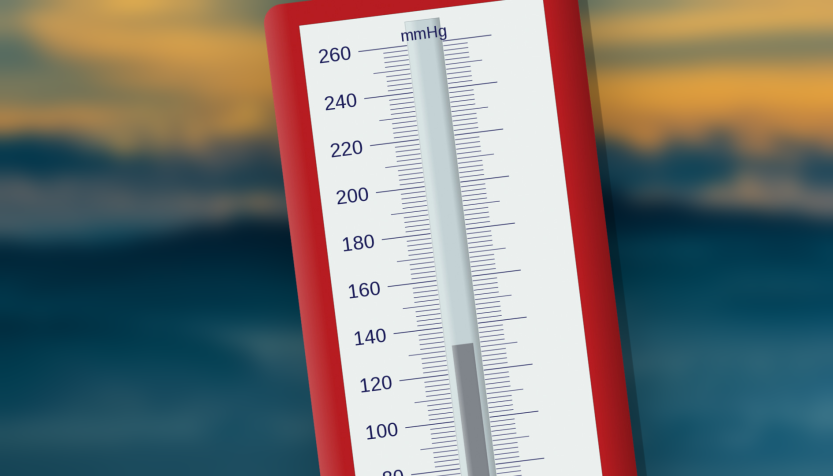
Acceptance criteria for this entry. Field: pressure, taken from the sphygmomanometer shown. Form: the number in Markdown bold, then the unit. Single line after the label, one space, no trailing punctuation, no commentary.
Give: **132** mmHg
